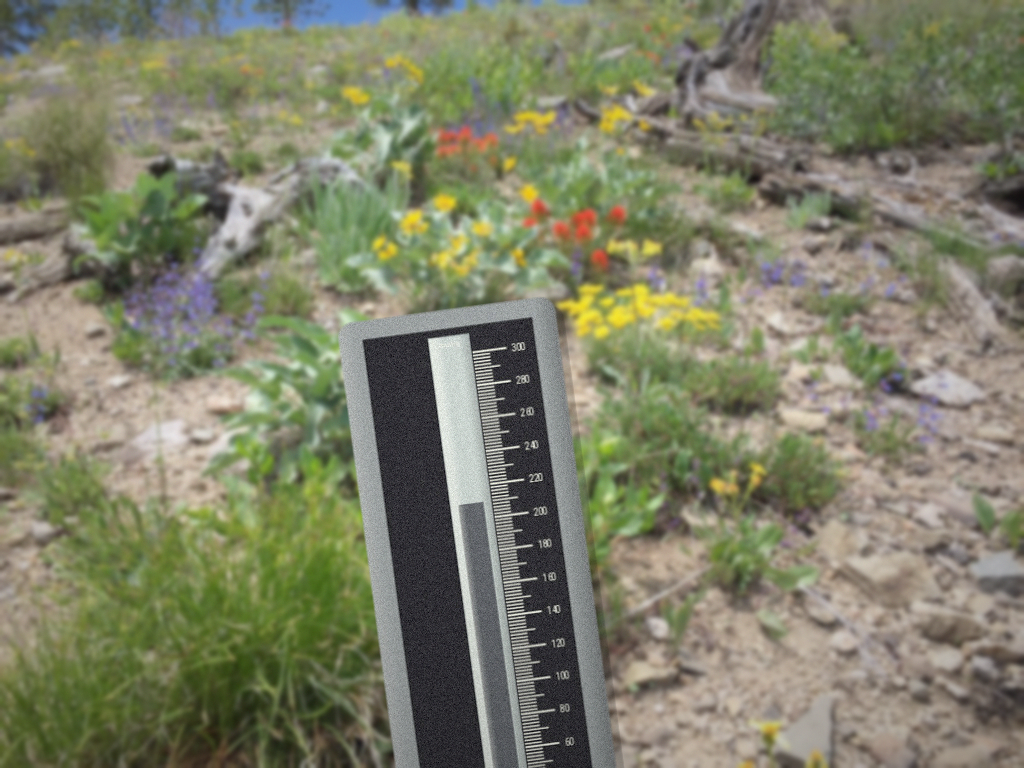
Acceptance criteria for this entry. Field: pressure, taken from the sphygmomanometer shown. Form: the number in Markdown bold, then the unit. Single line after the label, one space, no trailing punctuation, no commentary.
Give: **210** mmHg
